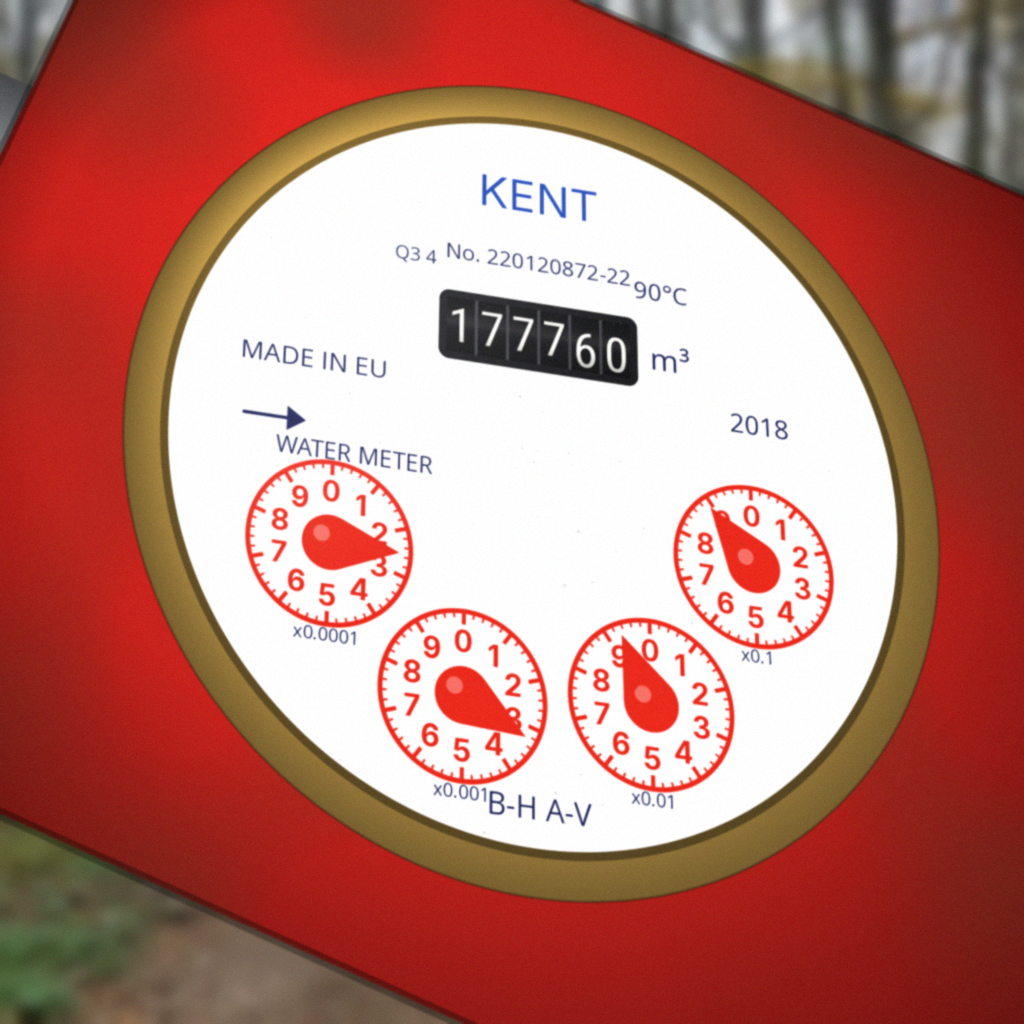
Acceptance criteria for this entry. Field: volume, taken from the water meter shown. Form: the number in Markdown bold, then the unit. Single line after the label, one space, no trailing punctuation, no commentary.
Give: **177759.8932** m³
